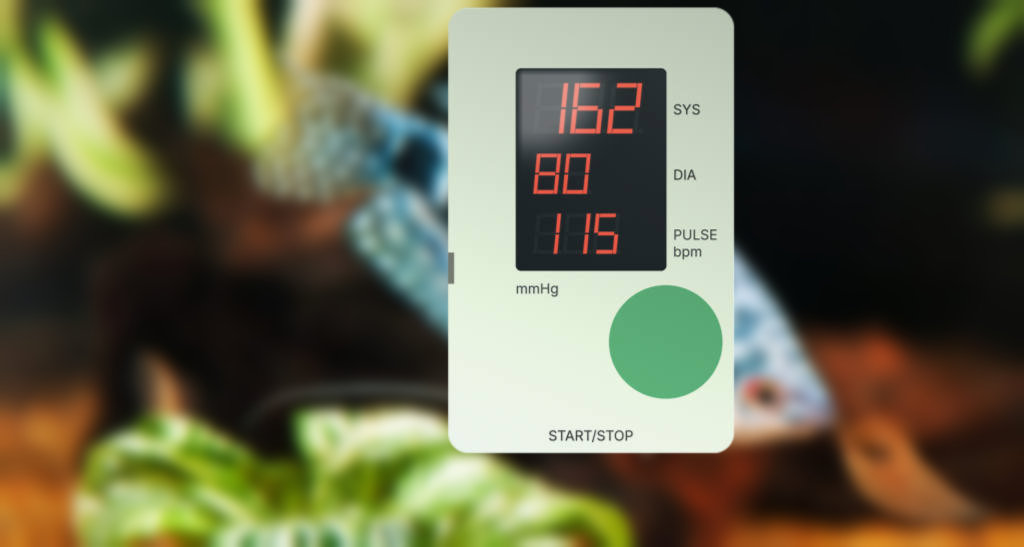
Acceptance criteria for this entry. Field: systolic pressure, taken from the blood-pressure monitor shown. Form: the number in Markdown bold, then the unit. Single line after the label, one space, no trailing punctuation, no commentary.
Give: **162** mmHg
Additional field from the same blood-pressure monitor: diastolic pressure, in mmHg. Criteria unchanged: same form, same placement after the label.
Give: **80** mmHg
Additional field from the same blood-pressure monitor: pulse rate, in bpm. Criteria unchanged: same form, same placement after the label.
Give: **115** bpm
